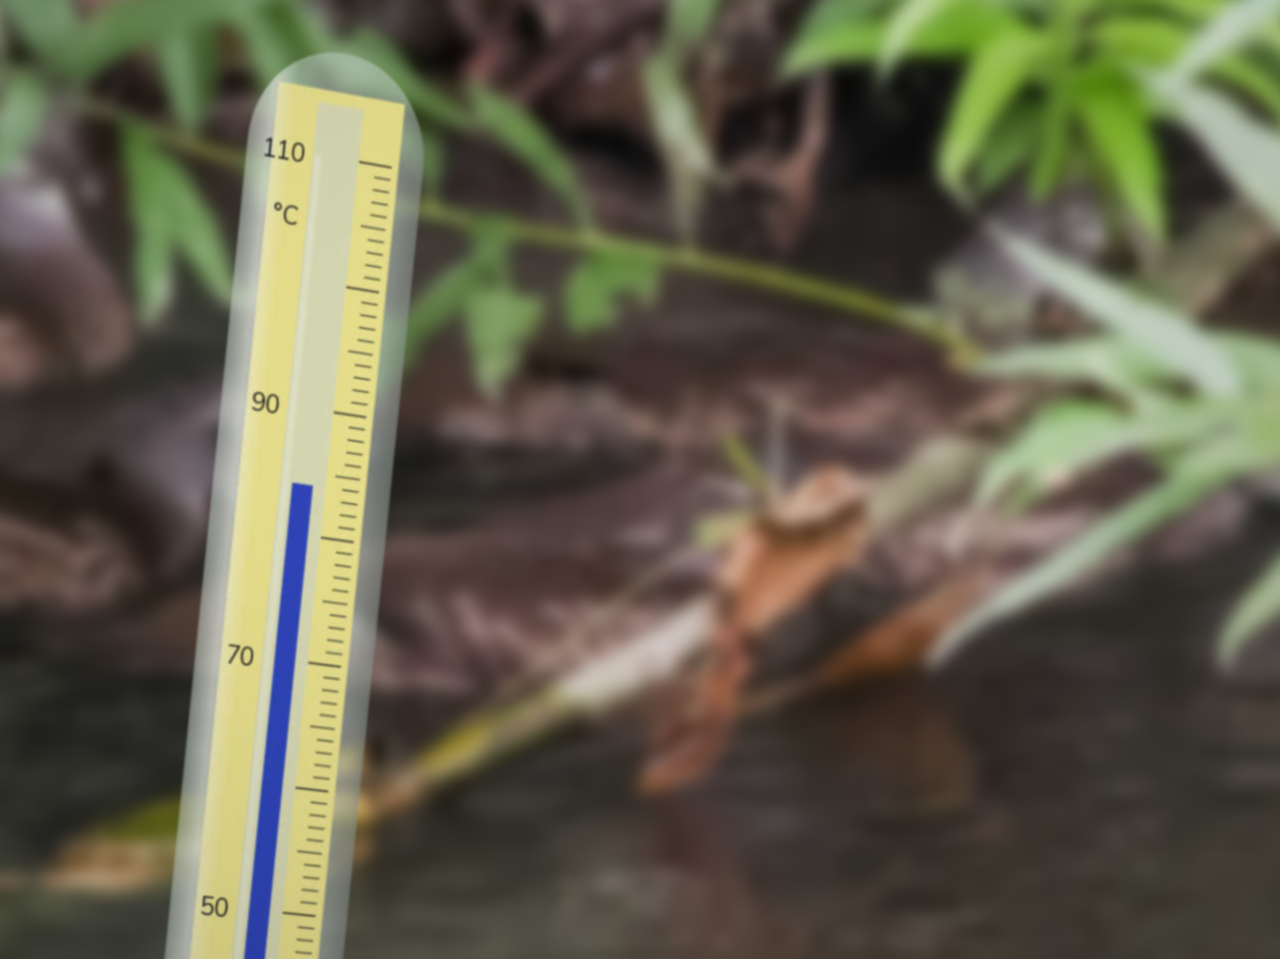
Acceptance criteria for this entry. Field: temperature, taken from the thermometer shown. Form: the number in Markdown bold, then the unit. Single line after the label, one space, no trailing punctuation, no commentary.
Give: **84** °C
